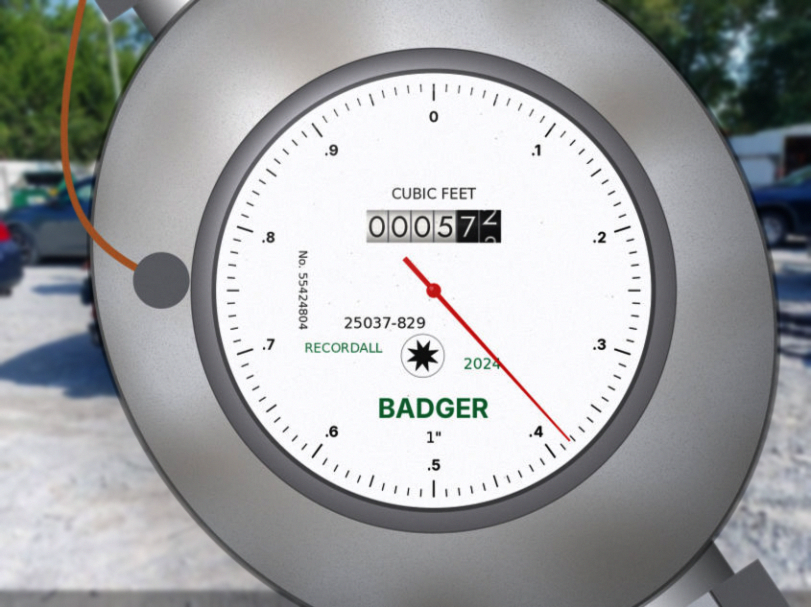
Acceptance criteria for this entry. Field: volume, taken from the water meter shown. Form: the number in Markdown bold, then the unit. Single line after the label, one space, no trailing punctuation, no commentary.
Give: **572.38** ft³
